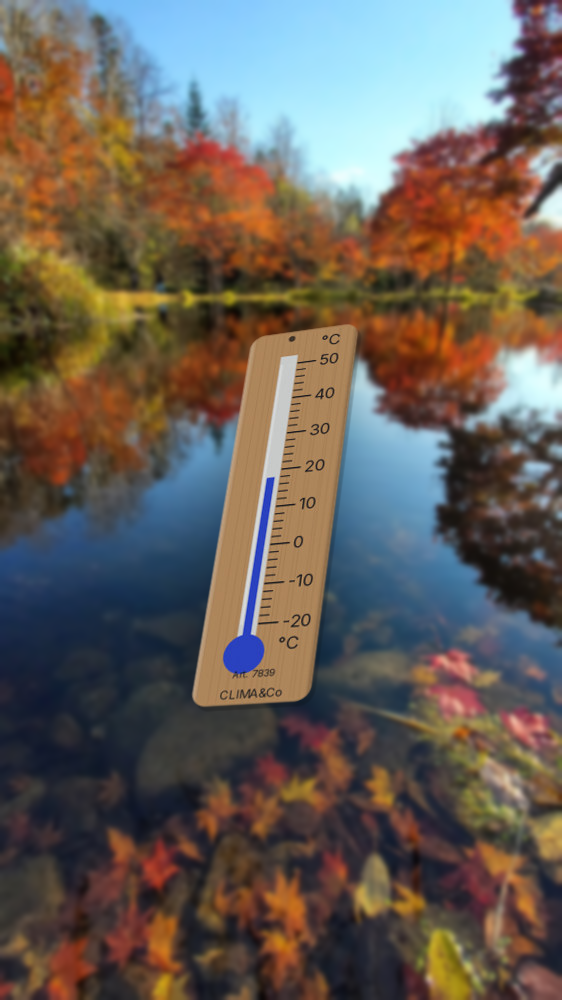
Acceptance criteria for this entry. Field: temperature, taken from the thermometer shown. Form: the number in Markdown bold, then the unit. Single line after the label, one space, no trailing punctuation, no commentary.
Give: **18** °C
